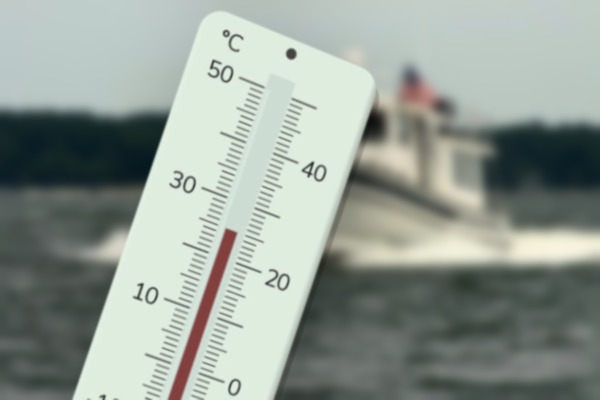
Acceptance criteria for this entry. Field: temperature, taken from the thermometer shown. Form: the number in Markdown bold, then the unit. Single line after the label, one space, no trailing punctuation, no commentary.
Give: **25** °C
